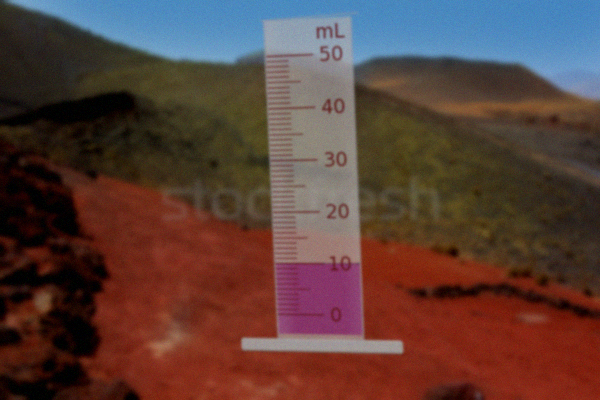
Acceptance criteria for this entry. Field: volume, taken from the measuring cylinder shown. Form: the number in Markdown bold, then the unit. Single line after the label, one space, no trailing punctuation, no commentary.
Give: **10** mL
